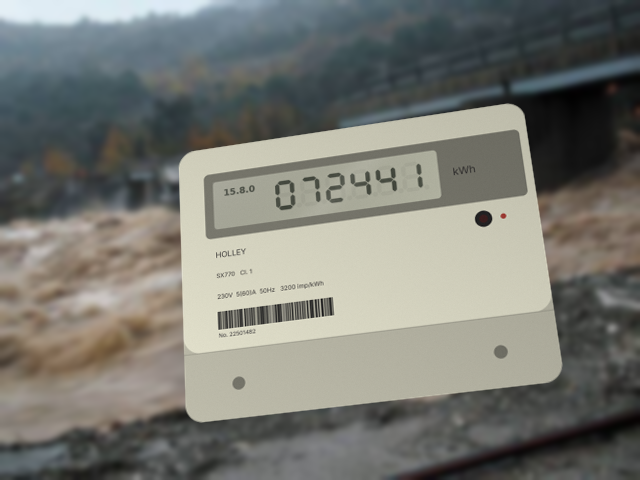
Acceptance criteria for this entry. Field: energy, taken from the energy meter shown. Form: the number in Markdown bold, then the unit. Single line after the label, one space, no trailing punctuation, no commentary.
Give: **72441** kWh
